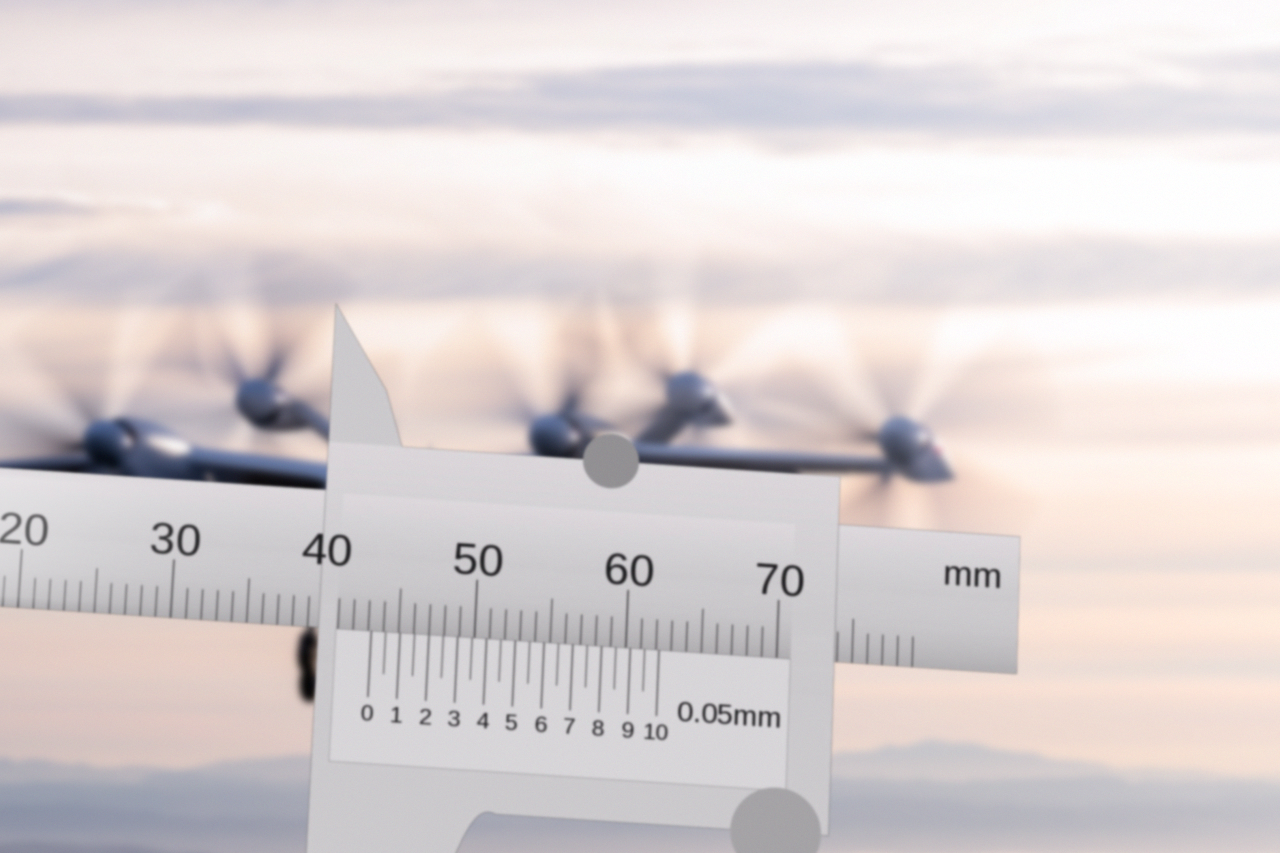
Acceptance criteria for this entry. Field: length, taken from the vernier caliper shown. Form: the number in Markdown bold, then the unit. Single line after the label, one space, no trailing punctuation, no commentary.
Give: **43.2** mm
